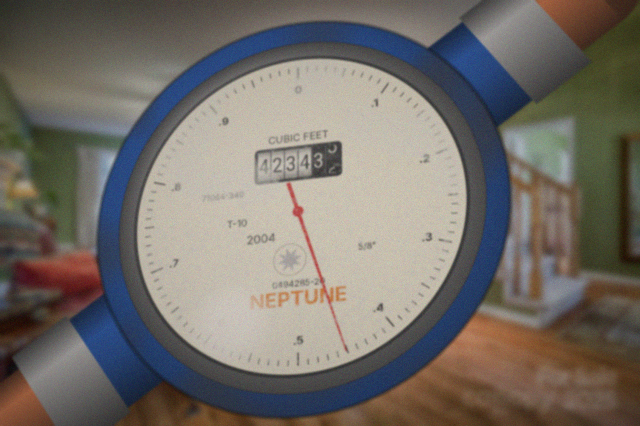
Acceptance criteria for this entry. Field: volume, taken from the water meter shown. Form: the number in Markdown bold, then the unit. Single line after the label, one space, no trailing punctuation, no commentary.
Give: **423435.45** ft³
